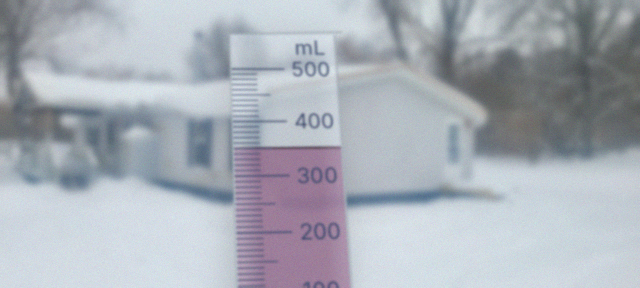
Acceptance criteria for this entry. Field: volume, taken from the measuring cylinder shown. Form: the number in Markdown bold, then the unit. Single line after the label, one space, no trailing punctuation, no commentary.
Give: **350** mL
